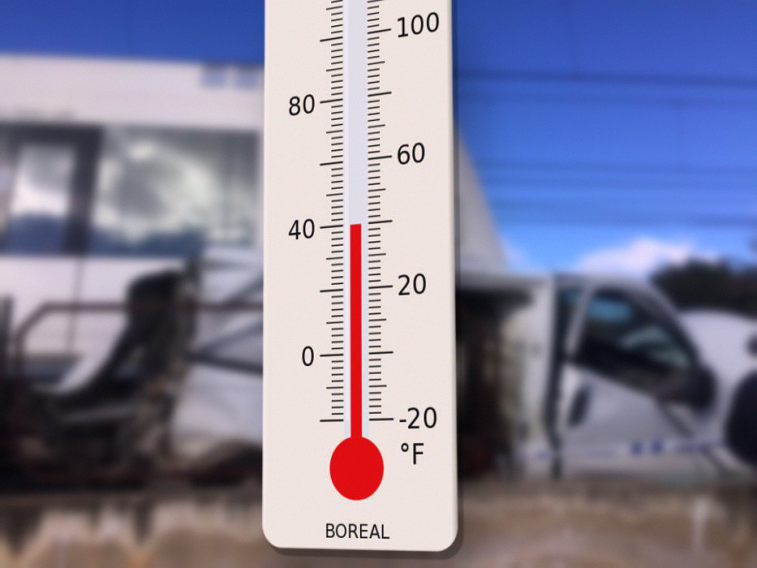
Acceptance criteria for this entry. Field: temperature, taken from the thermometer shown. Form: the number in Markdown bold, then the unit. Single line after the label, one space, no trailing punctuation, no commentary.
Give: **40** °F
